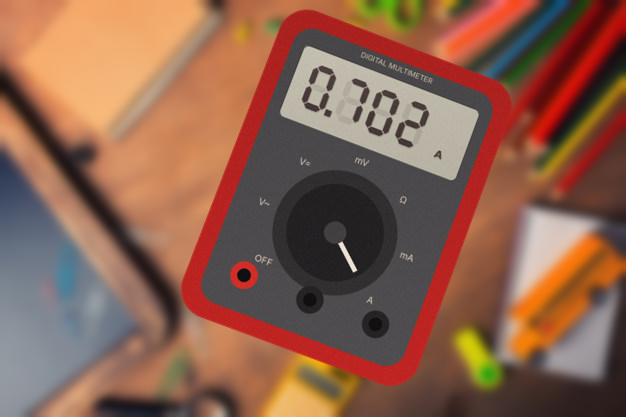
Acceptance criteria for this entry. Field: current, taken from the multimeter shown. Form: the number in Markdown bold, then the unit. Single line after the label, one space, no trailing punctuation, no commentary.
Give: **0.702** A
